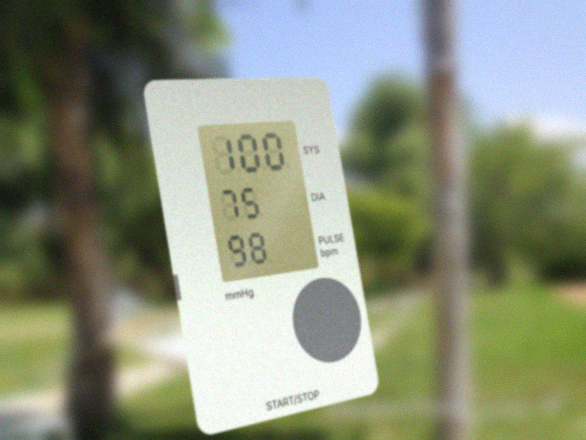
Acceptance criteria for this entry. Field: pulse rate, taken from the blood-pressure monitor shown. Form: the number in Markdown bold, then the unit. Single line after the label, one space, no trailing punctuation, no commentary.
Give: **98** bpm
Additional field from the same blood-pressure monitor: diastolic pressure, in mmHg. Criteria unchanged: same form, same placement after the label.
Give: **75** mmHg
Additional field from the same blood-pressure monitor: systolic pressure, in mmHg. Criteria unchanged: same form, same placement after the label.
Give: **100** mmHg
